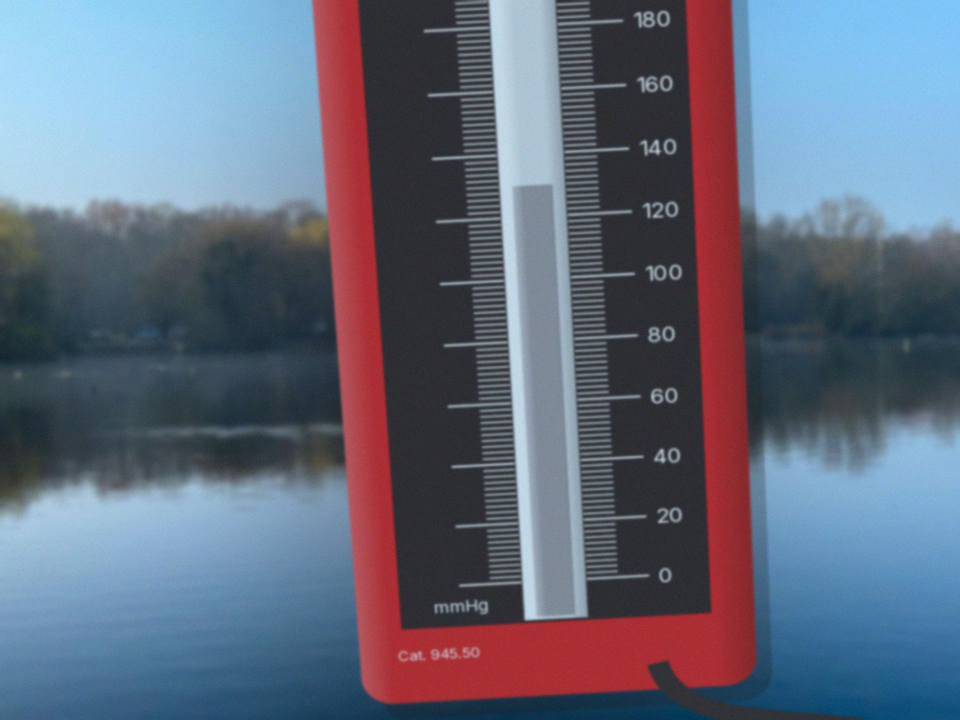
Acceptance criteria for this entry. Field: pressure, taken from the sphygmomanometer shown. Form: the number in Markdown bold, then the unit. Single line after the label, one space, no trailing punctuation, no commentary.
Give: **130** mmHg
